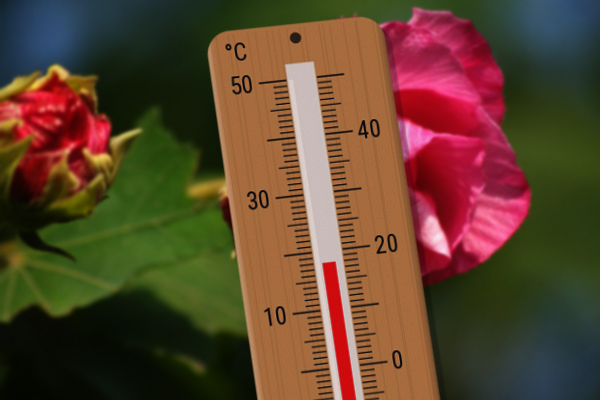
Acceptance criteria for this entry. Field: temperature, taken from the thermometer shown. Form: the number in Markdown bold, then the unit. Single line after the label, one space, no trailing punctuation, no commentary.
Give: **18** °C
